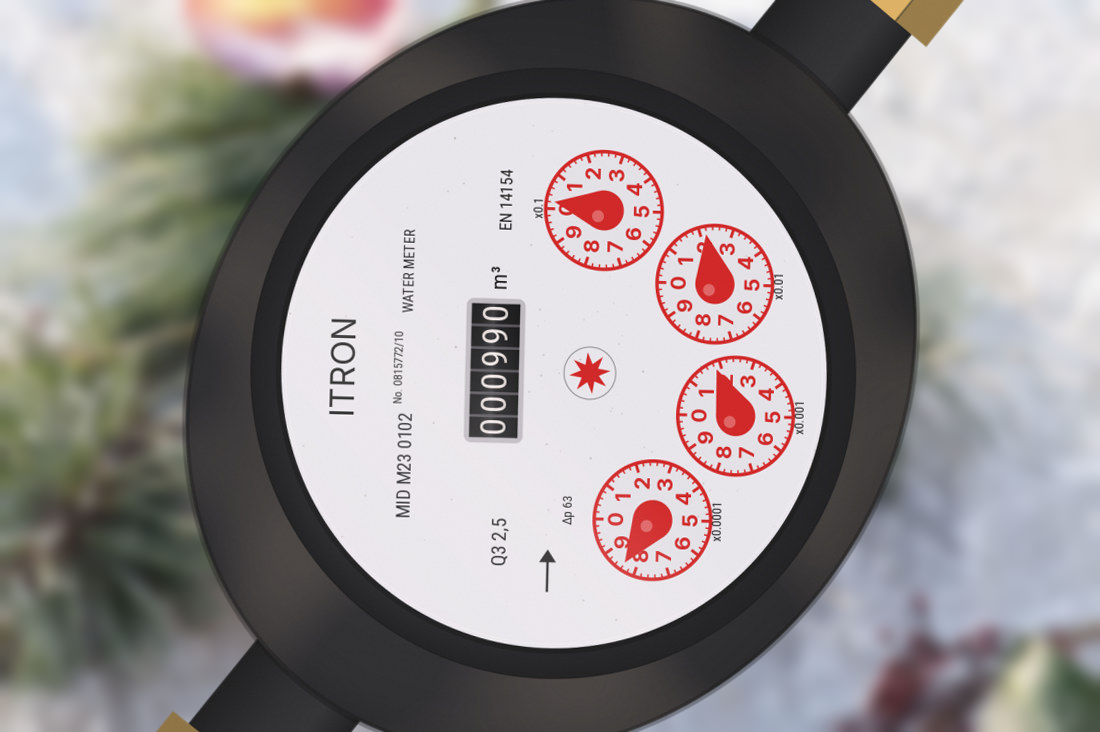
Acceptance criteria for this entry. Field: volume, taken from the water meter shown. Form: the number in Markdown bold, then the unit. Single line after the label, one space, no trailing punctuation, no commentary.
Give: **990.0218** m³
